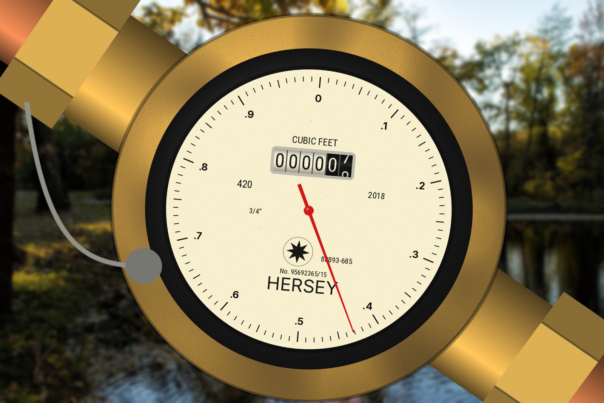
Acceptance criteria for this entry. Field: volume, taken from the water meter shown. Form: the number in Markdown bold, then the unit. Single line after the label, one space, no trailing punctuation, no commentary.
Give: **7.43** ft³
